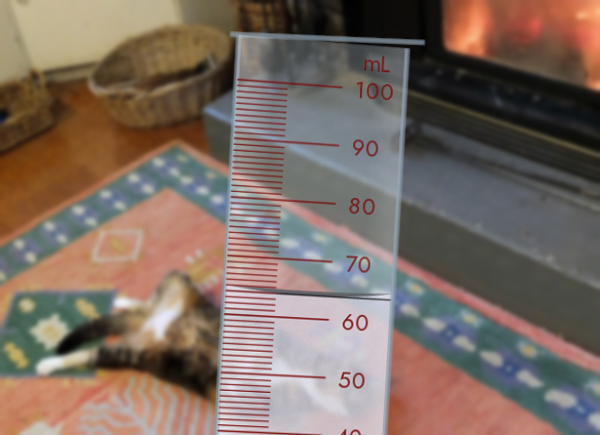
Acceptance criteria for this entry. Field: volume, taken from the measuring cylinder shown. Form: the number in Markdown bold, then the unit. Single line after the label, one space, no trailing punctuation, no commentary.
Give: **64** mL
